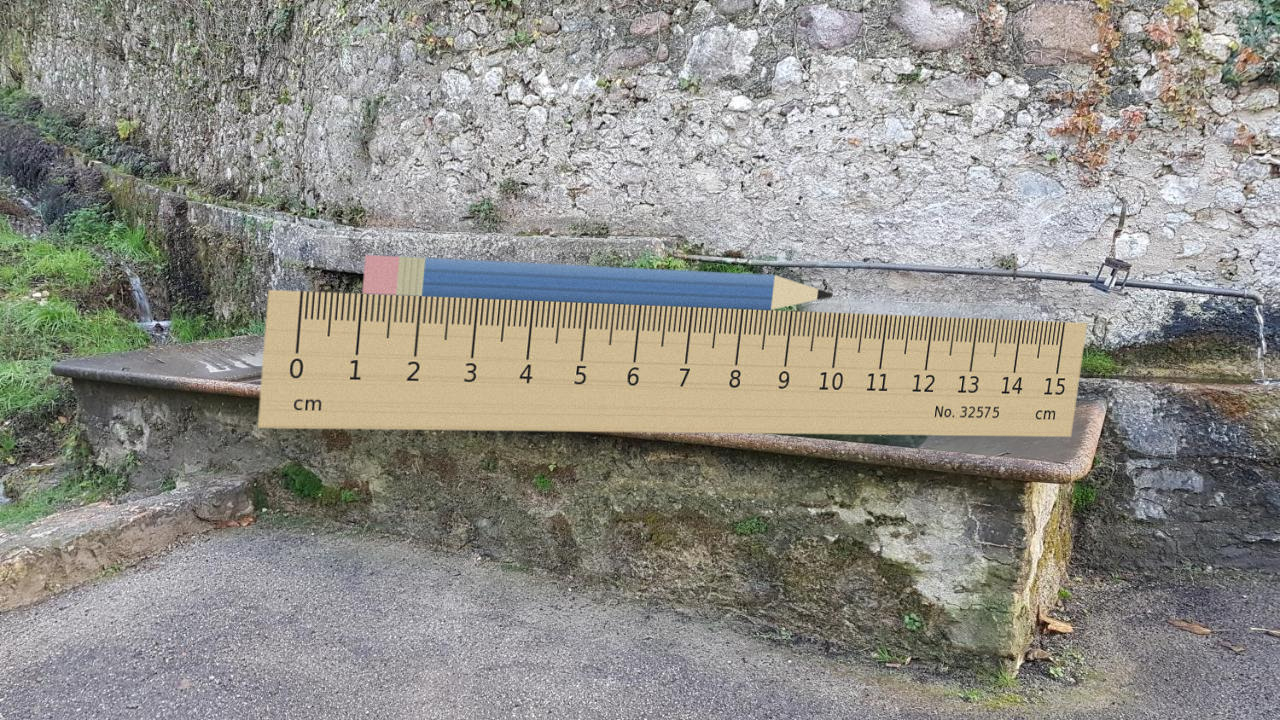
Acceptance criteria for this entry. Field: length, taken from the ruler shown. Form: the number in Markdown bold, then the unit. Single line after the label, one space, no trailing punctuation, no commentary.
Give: **8.8** cm
